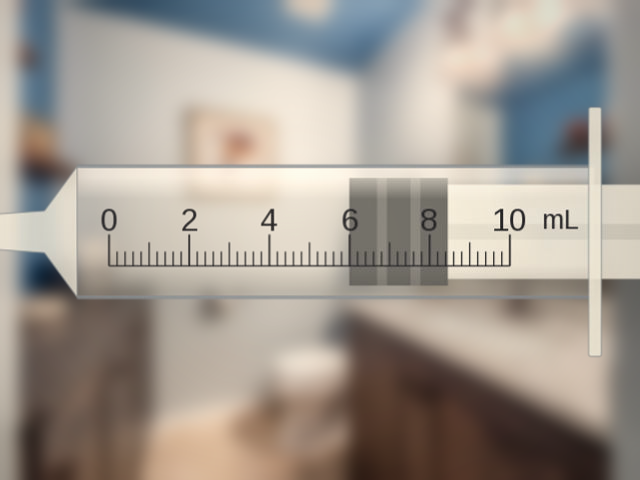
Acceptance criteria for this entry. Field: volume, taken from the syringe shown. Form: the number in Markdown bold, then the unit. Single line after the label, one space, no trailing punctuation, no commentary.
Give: **6** mL
